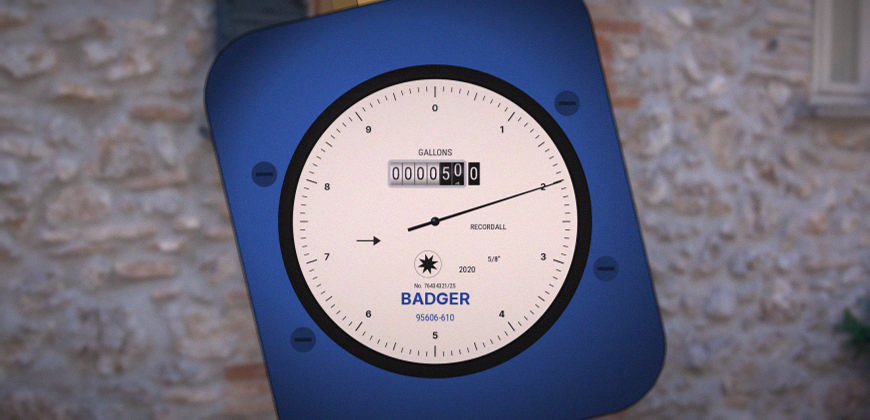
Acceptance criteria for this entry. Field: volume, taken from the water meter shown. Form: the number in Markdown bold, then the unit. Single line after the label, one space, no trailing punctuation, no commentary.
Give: **502.0** gal
